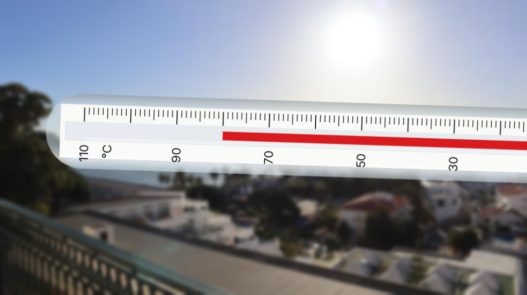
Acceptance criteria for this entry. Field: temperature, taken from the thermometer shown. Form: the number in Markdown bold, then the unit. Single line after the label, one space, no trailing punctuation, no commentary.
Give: **80** °C
